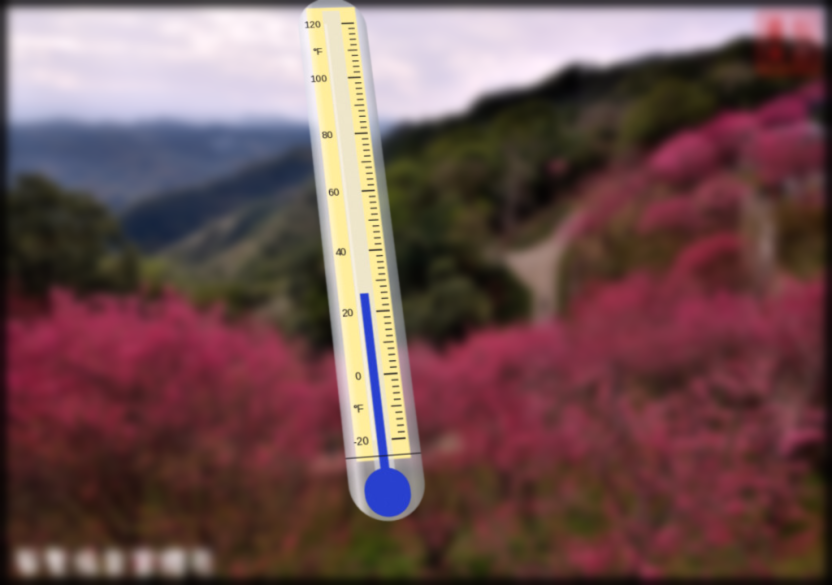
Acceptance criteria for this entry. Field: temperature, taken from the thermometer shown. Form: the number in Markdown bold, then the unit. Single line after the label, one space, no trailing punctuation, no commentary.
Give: **26** °F
